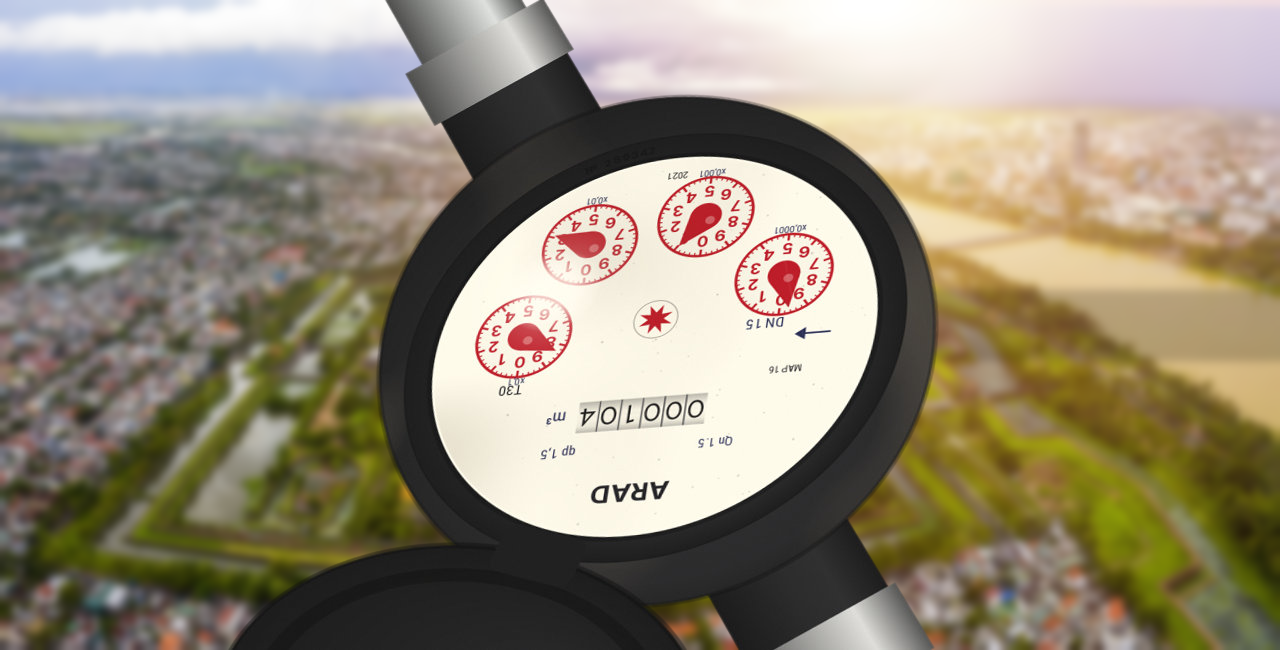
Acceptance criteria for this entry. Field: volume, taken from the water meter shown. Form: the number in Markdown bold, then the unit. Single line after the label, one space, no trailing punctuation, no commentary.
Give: **104.8309** m³
